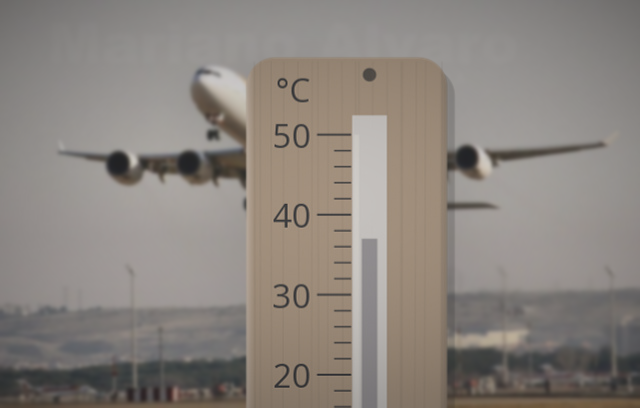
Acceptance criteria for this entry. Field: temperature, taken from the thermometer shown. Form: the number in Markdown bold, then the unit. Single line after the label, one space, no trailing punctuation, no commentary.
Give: **37** °C
